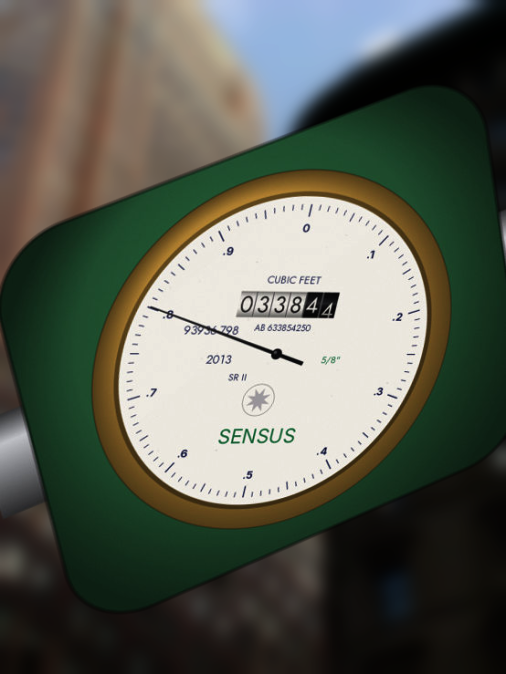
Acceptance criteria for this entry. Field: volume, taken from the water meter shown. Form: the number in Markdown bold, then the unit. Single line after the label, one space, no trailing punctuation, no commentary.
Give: **33843.80** ft³
